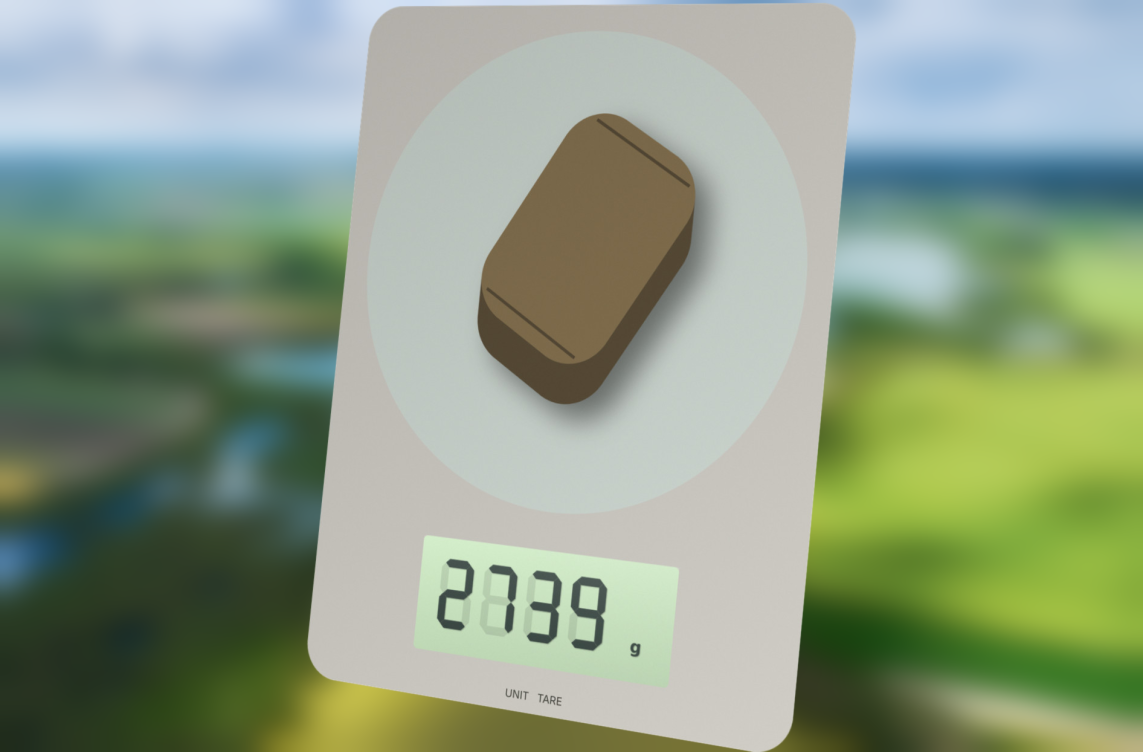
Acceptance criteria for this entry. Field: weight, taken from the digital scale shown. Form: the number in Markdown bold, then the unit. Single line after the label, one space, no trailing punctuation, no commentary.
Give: **2739** g
